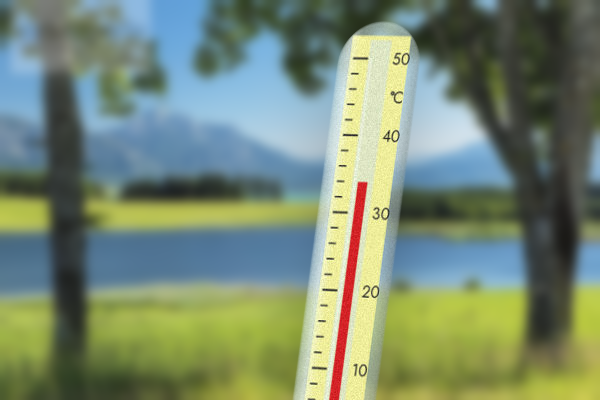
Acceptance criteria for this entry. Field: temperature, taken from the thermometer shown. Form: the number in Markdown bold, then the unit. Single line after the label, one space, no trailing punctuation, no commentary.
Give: **34** °C
